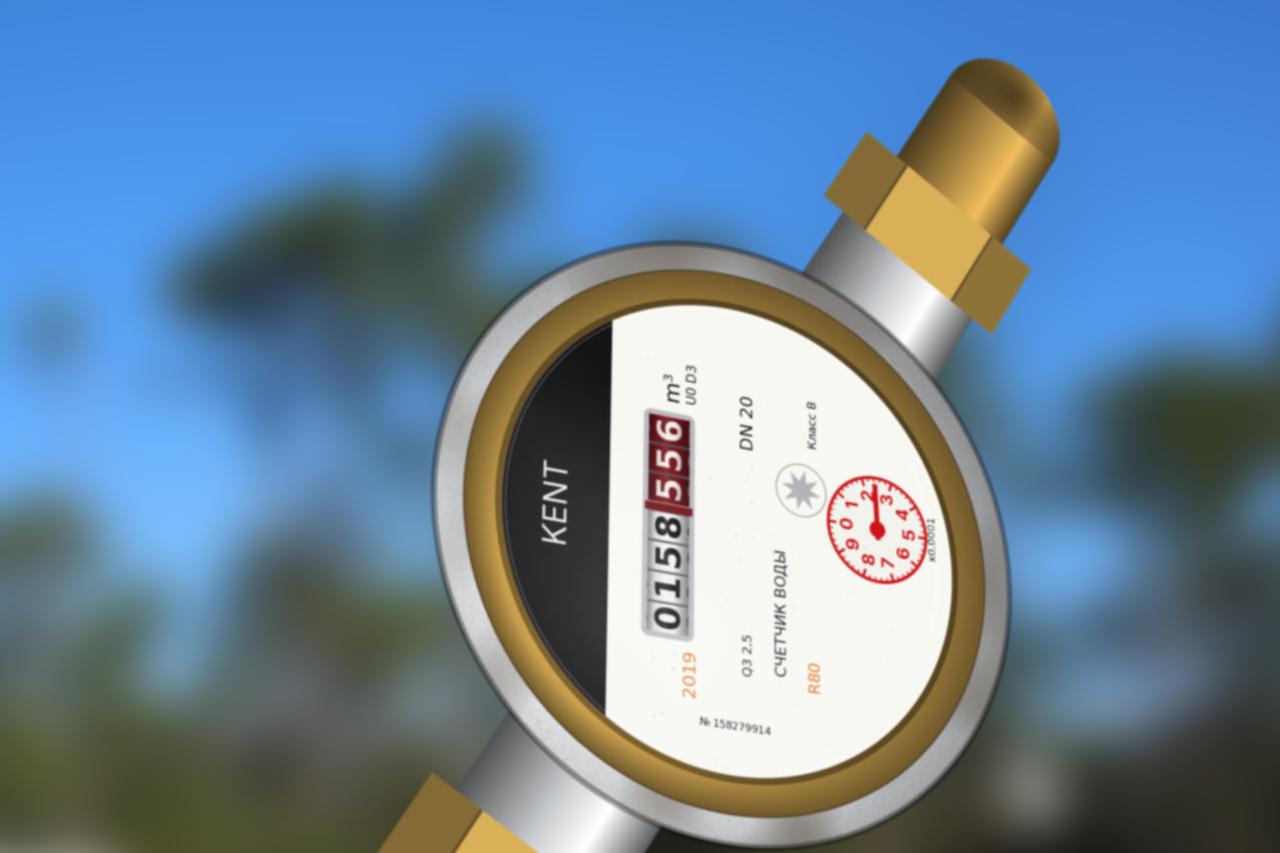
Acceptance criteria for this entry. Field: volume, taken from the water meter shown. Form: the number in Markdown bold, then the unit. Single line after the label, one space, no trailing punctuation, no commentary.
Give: **158.5562** m³
